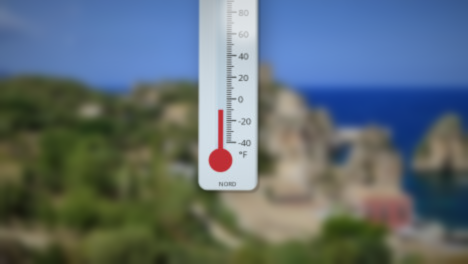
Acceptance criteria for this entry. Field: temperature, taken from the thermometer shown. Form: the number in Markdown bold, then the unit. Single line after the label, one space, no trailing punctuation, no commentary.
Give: **-10** °F
